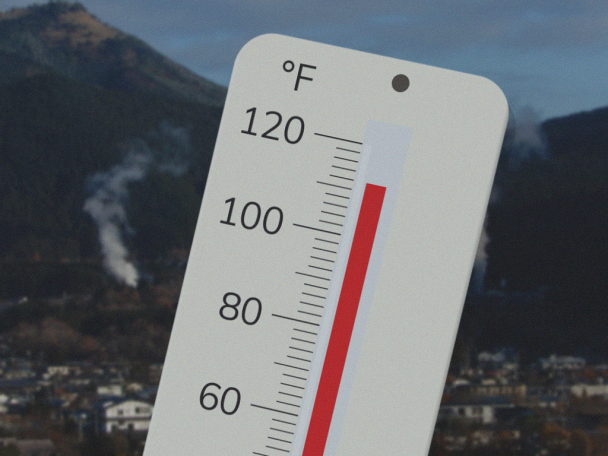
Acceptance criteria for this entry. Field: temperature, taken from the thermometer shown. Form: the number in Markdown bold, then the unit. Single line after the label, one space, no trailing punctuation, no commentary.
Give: **112** °F
